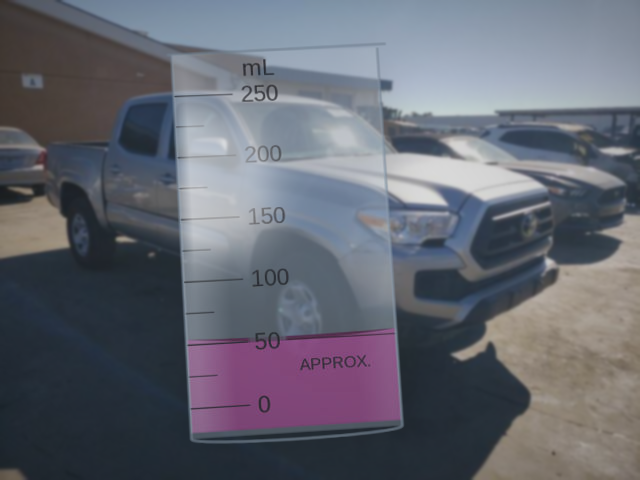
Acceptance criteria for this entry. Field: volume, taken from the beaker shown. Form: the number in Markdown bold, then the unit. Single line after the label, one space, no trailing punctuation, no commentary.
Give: **50** mL
